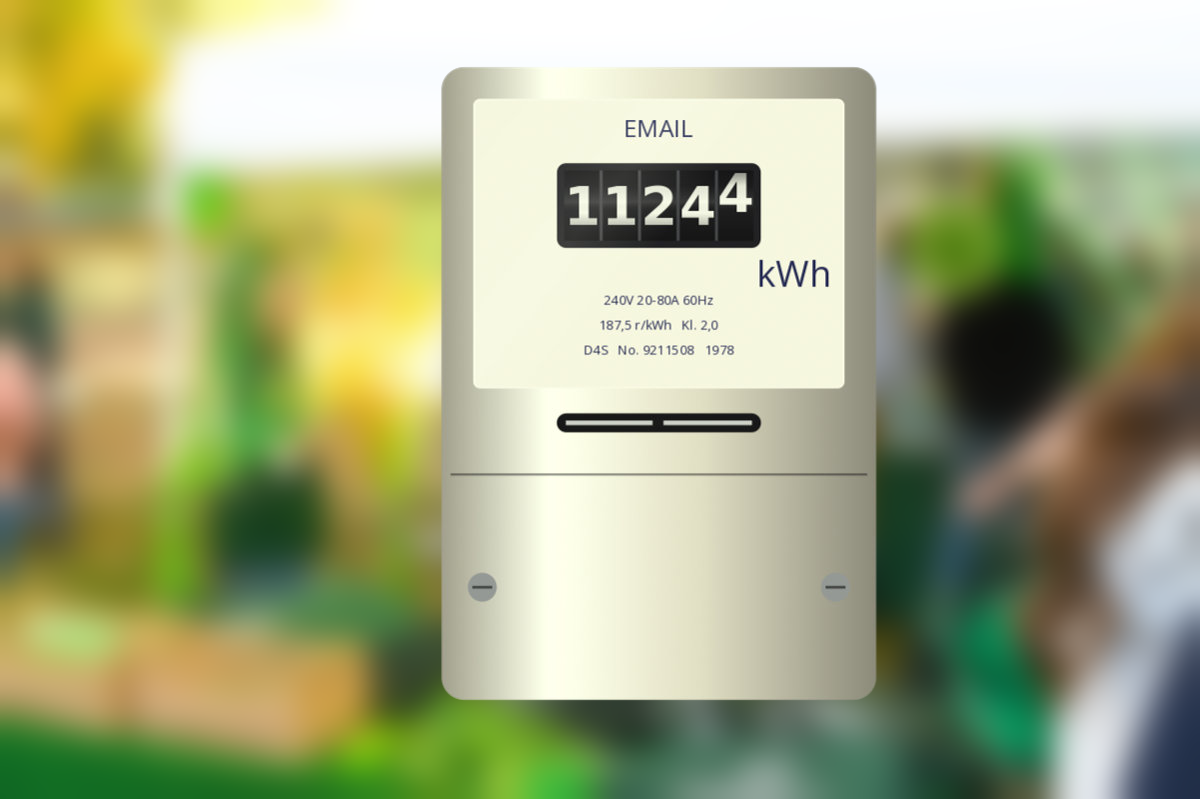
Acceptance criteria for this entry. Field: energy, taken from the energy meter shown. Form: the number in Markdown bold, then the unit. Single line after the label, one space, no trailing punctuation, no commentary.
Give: **11244** kWh
